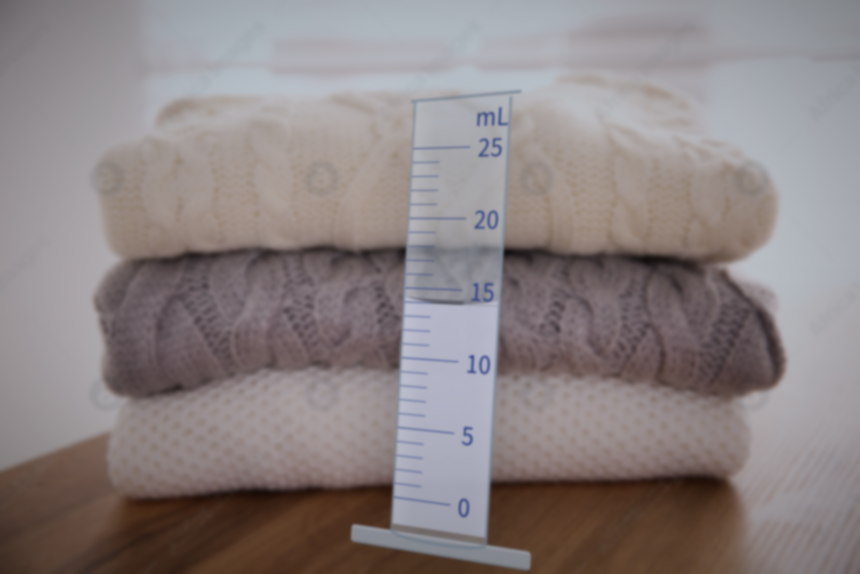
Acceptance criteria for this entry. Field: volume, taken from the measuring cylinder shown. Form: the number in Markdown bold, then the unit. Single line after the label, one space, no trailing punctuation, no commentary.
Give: **14** mL
